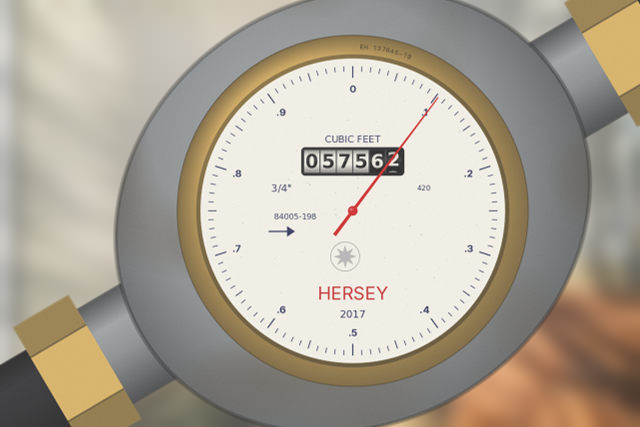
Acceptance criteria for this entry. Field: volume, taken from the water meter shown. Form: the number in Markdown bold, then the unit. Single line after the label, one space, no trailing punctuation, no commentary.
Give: **57562.10** ft³
